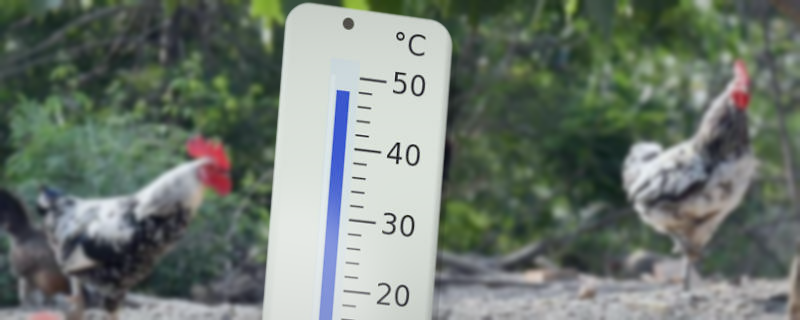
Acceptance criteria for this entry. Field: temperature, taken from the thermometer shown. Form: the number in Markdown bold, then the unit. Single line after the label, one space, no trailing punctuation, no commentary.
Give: **48** °C
